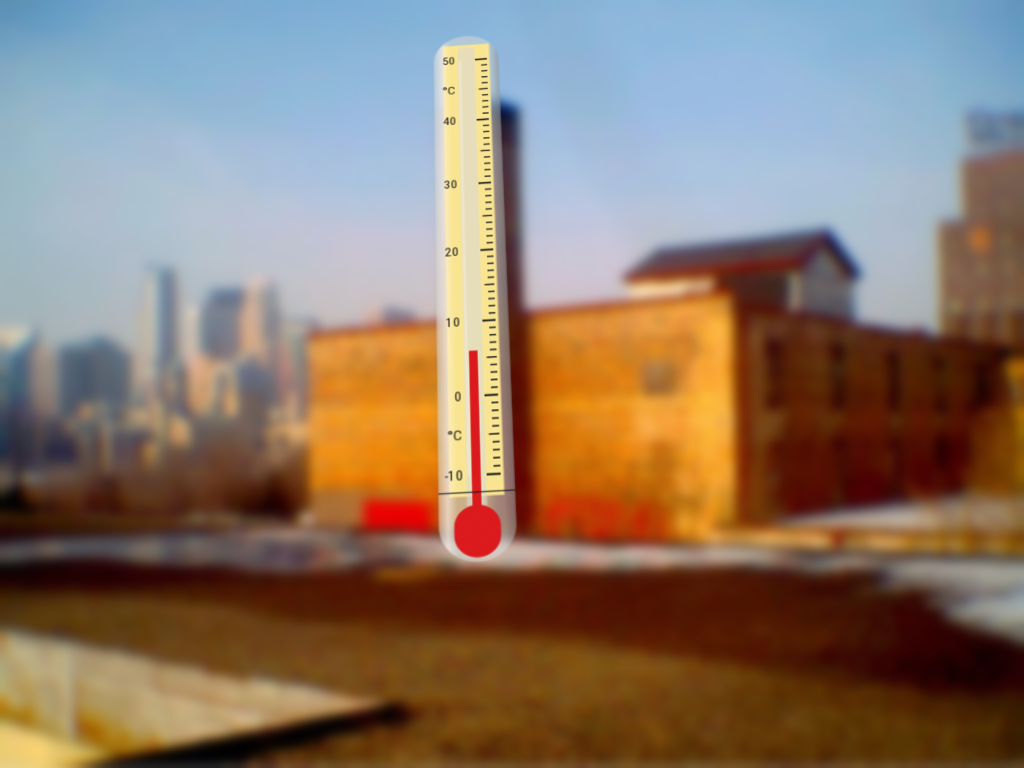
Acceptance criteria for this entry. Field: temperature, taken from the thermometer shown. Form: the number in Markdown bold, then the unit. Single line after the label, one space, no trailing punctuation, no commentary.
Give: **6** °C
